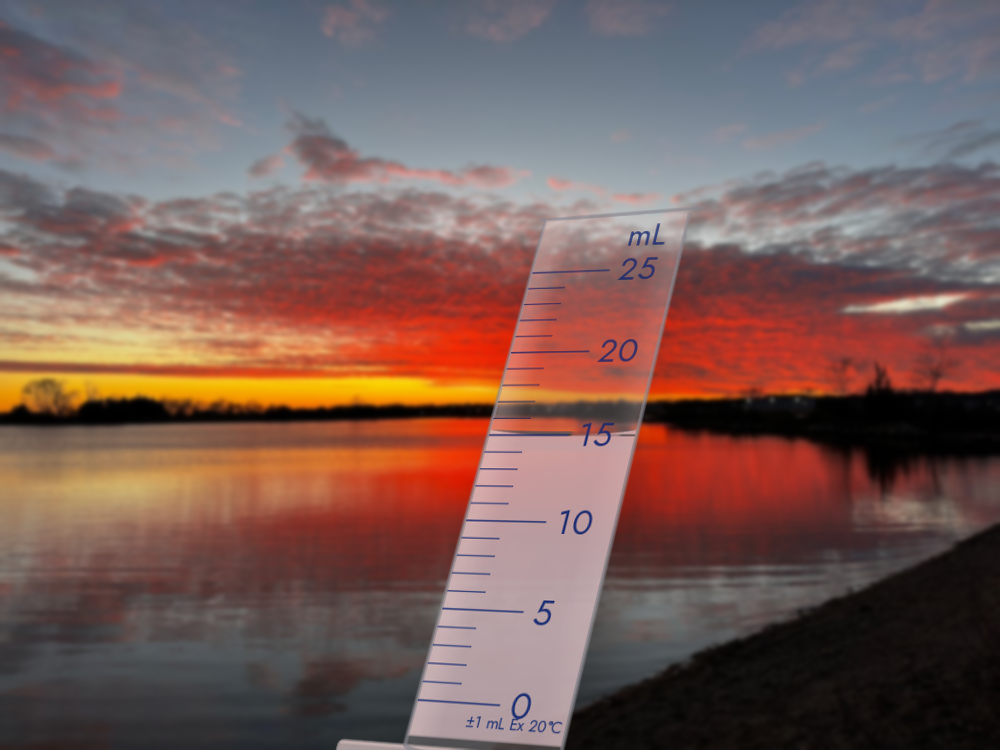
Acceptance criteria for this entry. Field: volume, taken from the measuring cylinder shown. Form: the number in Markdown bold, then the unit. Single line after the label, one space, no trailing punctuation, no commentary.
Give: **15** mL
